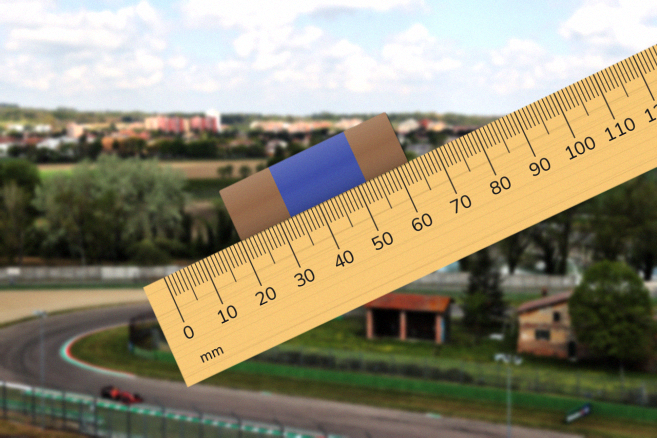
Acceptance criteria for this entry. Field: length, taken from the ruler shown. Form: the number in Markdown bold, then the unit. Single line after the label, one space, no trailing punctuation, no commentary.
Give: **43** mm
